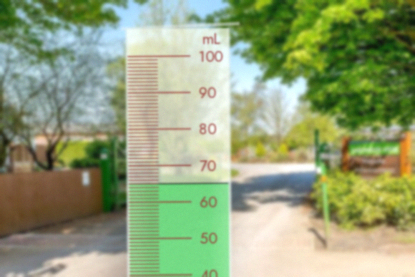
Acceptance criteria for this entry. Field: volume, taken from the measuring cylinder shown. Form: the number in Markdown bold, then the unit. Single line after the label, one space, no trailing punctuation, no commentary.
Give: **65** mL
